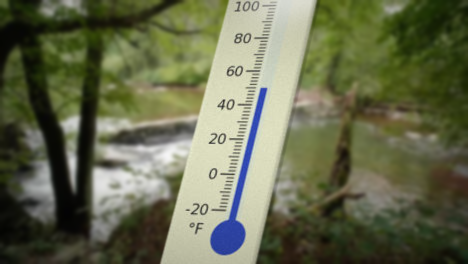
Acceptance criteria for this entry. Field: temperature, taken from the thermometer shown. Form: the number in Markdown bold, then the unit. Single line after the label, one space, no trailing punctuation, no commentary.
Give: **50** °F
